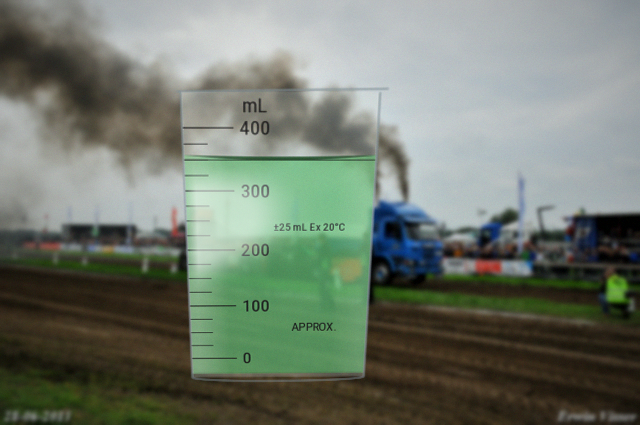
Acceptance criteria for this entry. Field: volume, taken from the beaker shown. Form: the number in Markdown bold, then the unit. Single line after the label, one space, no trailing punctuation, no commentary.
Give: **350** mL
